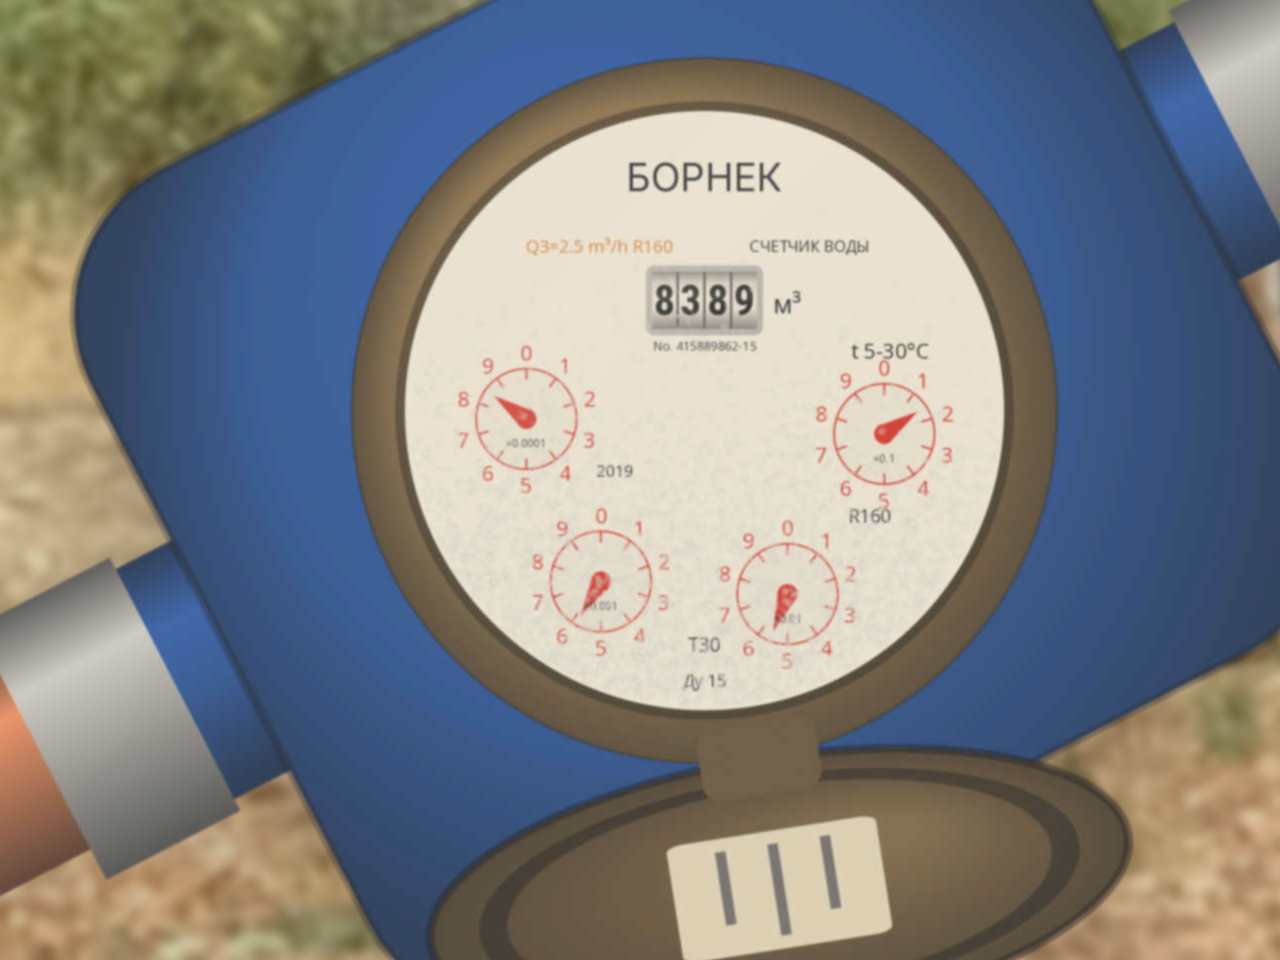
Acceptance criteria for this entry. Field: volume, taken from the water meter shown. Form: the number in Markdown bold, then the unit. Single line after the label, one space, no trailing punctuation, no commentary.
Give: **8389.1558** m³
